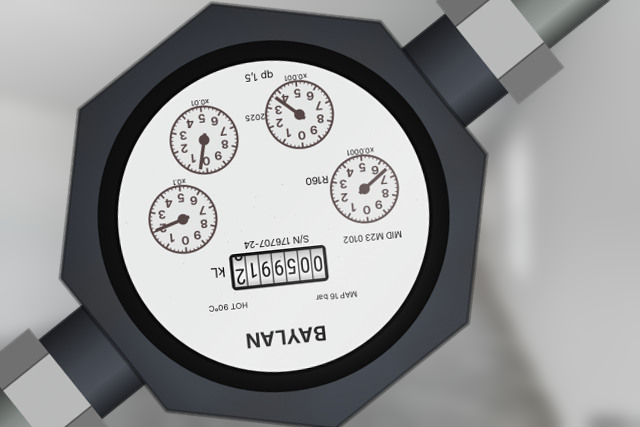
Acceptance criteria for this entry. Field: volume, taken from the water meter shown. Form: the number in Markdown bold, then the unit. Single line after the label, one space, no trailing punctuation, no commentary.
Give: **59912.2036** kL
